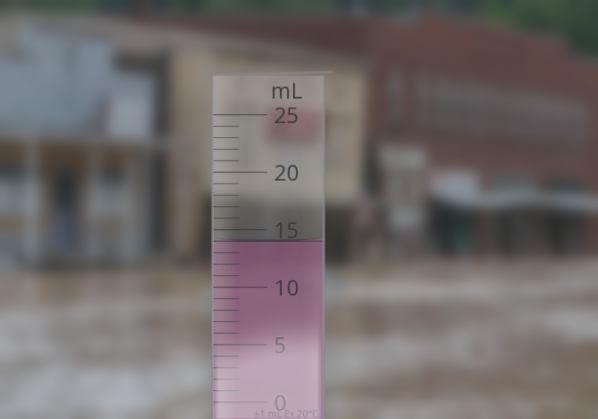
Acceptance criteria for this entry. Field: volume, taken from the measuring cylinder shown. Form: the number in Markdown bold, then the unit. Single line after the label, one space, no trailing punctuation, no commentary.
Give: **14** mL
